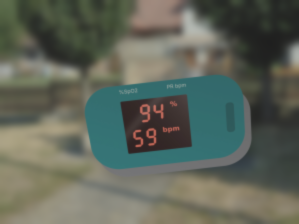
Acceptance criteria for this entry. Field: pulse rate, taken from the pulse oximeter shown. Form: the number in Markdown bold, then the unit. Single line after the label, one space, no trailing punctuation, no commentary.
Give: **59** bpm
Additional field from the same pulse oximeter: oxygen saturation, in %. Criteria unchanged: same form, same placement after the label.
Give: **94** %
